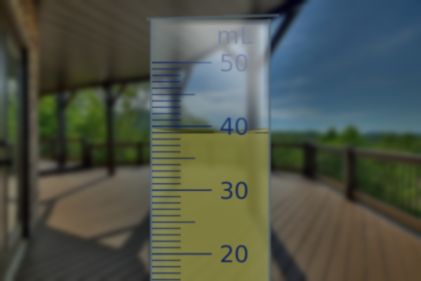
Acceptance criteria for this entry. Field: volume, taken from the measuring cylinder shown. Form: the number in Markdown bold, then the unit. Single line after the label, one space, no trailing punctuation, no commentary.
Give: **39** mL
